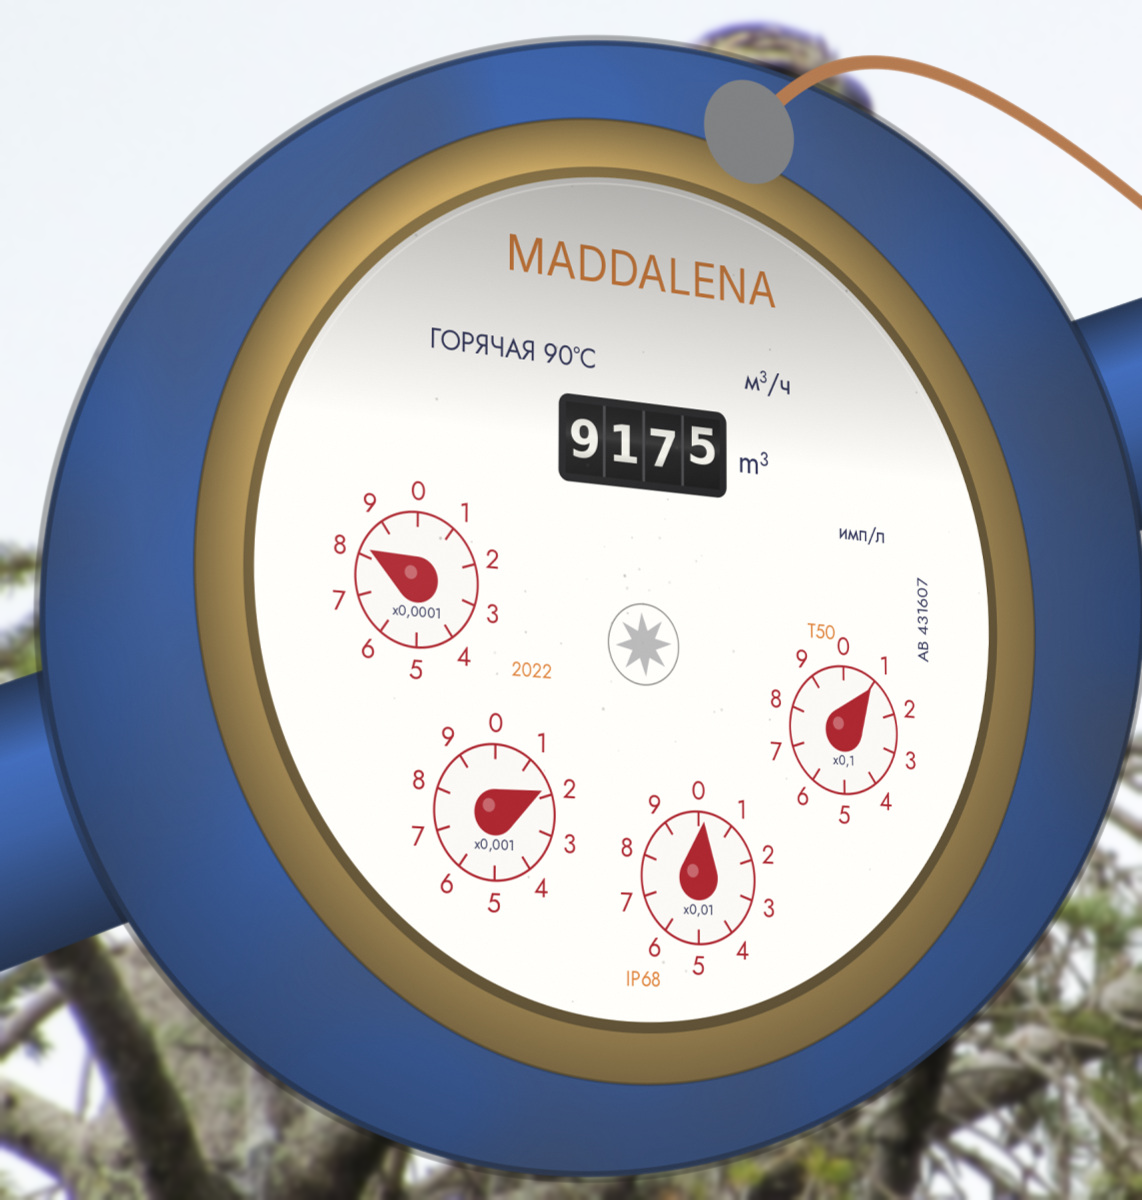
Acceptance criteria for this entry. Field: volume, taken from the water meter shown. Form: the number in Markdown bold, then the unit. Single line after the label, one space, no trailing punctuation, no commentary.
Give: **9175.1018** m³
